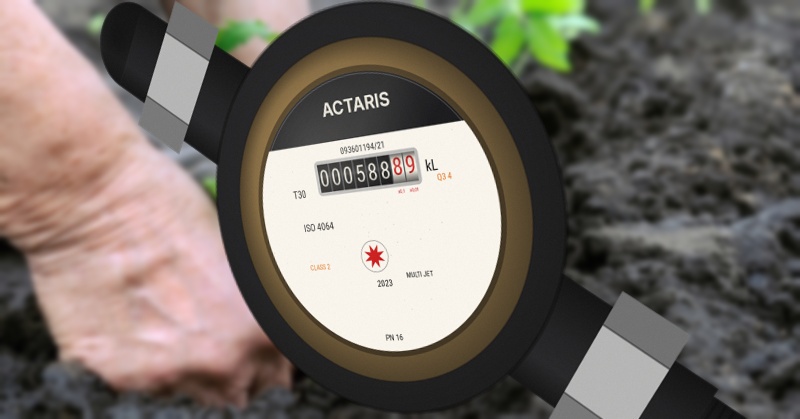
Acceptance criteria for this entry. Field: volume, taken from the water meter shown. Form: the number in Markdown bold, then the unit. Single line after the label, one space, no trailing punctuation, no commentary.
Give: **588.89** kL
